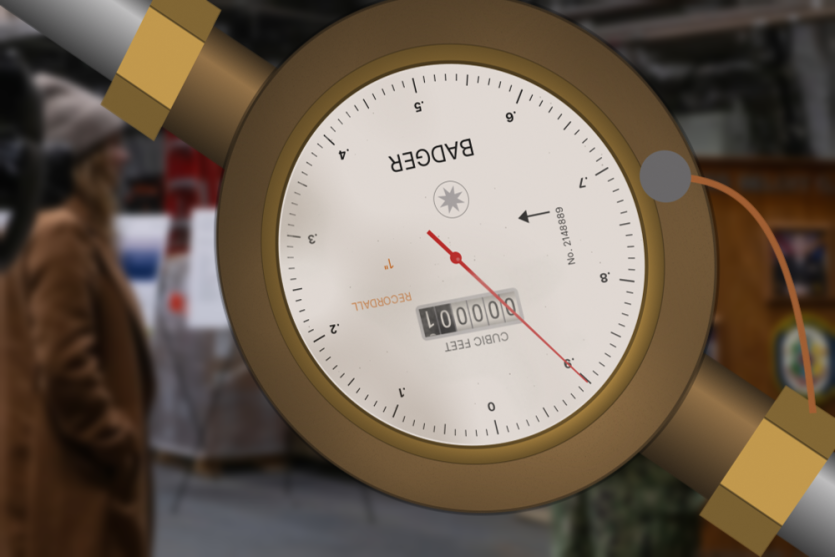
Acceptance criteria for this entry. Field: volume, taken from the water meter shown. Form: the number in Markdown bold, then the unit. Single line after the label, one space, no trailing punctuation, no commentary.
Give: **0.90** ft³
